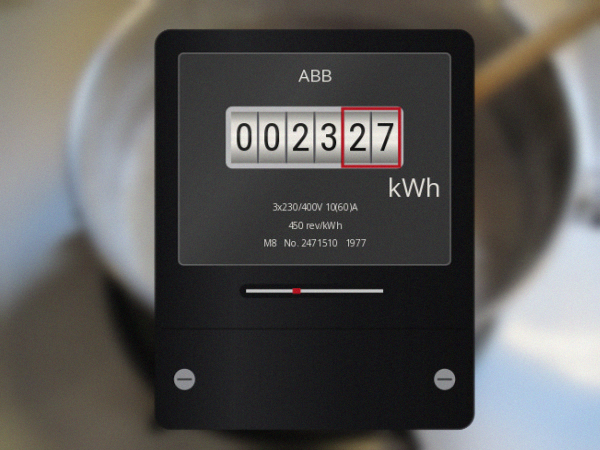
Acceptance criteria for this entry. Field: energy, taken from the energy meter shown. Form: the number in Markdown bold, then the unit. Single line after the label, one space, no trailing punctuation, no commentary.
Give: **23.27** kWh
